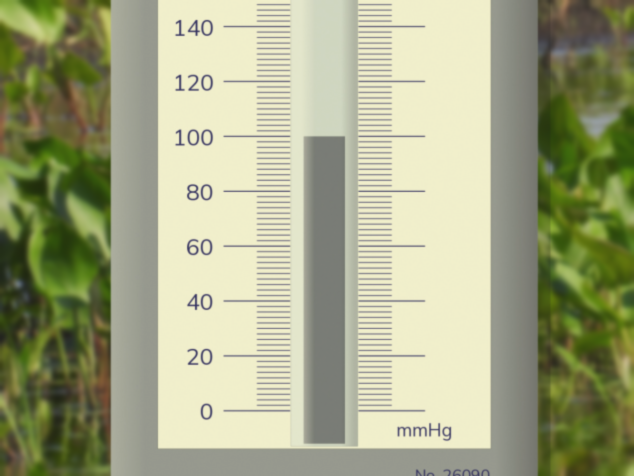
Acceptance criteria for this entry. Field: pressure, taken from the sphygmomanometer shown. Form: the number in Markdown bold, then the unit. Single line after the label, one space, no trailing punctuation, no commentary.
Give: **100** mmHg
